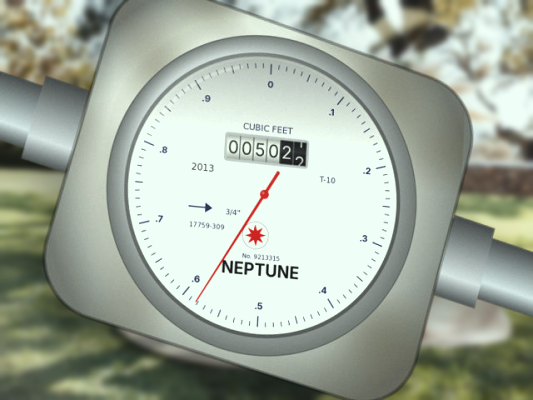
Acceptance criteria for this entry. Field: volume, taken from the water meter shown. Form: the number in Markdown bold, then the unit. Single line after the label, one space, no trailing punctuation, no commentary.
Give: **5021.58** ft³
